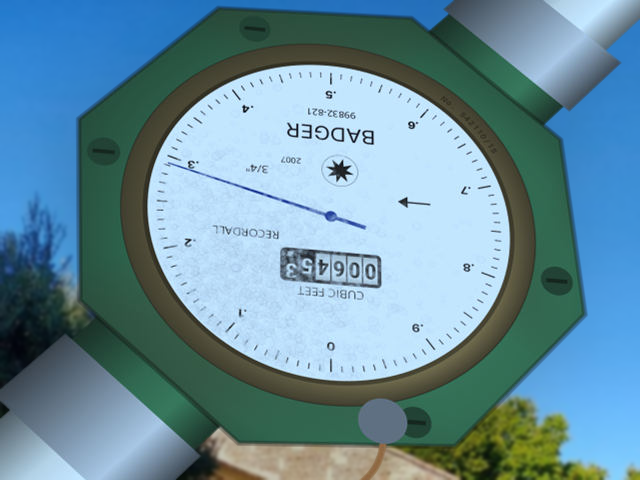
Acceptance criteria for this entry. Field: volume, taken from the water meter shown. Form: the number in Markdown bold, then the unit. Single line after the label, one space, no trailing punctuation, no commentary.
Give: **6453.29** ft³
